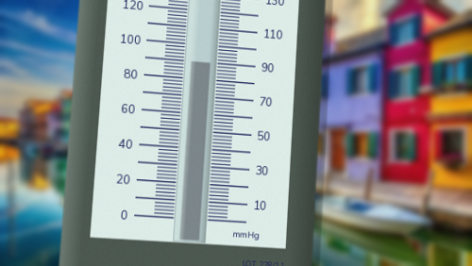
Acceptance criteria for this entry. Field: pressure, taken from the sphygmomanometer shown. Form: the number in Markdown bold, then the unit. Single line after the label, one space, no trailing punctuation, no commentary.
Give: **90** mmHg
